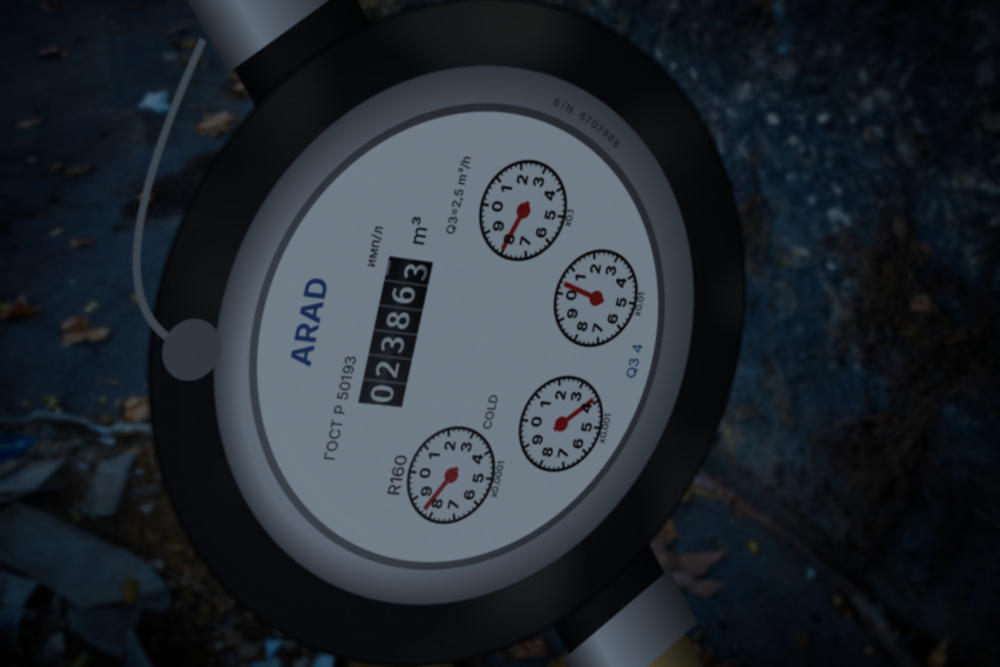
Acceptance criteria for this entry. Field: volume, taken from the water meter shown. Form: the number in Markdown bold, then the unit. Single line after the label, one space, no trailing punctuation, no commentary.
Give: **23862.8038** m³
